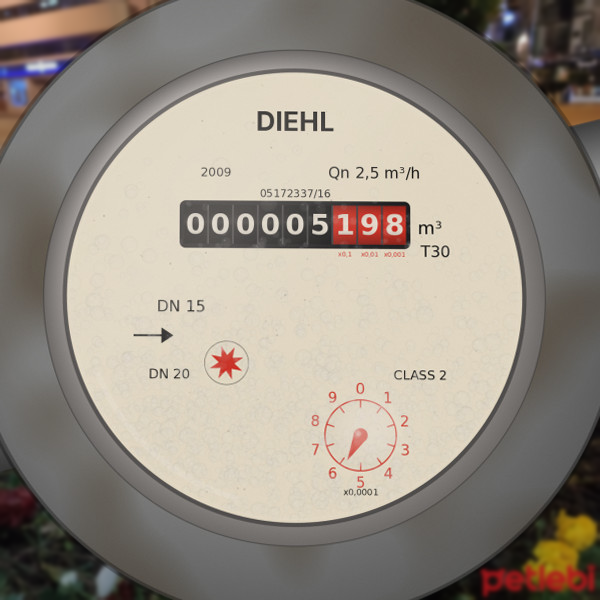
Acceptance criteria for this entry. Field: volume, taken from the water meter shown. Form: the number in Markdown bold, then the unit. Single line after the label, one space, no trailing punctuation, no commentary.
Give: **5.1985** m³
